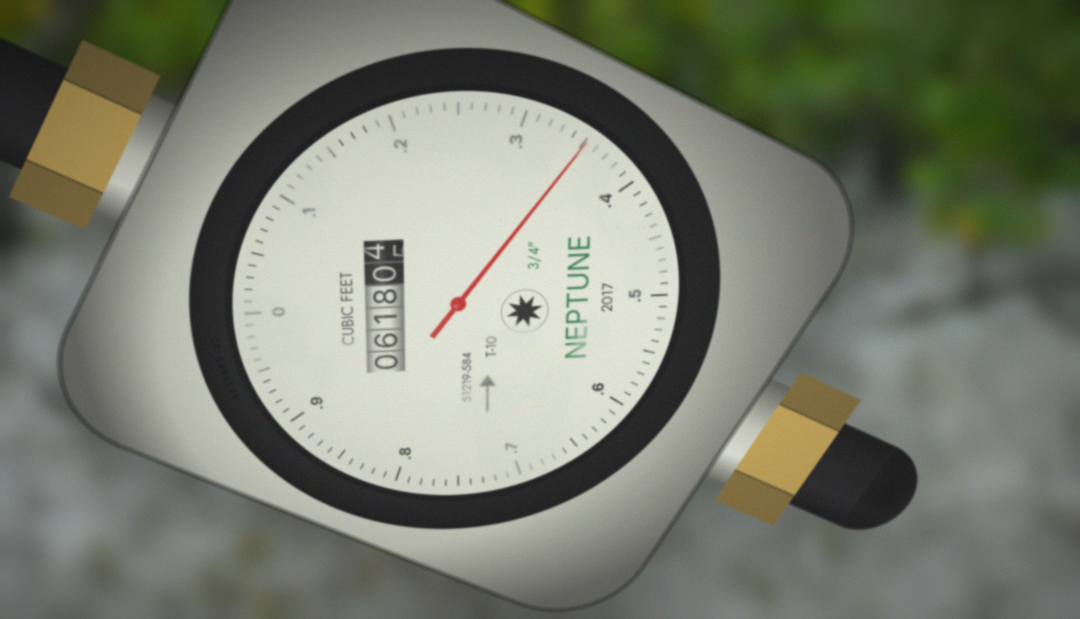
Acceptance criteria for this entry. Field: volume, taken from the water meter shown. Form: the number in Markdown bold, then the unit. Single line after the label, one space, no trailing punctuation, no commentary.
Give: **61804.35** ft³
